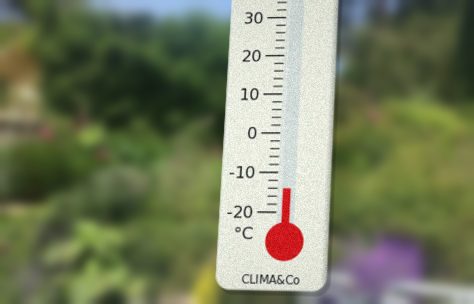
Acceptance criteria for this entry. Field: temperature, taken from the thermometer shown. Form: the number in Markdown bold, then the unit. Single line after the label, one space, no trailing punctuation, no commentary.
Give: **-14** °C
